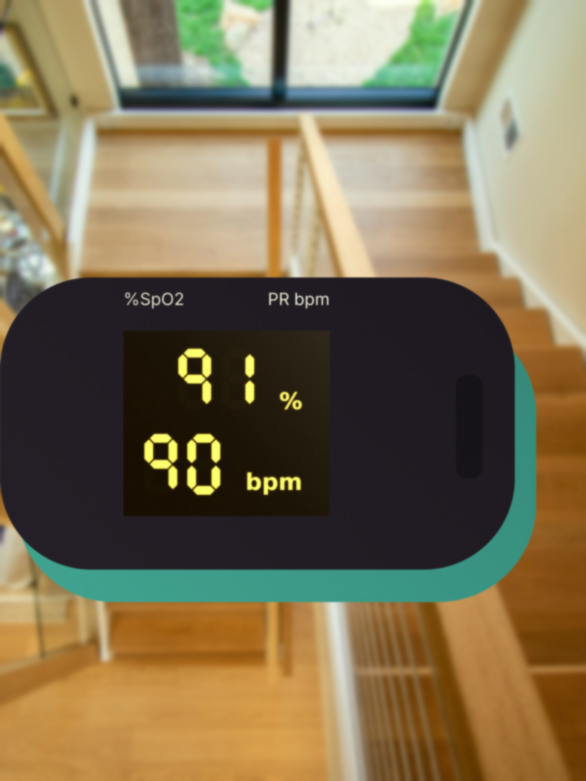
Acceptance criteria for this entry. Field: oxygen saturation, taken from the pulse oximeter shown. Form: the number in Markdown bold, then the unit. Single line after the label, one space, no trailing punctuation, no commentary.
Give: **91** %
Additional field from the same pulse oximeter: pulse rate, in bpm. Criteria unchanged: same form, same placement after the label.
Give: **90** bpm
